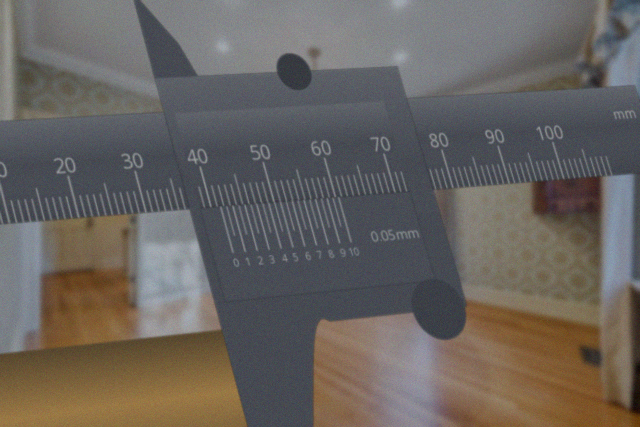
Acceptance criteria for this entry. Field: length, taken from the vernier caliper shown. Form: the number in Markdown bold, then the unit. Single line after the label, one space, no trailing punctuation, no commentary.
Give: **41.5** mm
